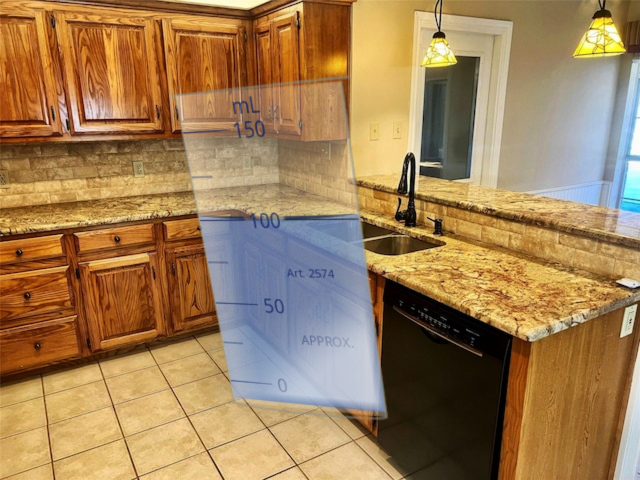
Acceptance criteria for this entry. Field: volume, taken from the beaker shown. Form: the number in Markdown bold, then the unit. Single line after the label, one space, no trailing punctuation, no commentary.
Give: **100** mL
